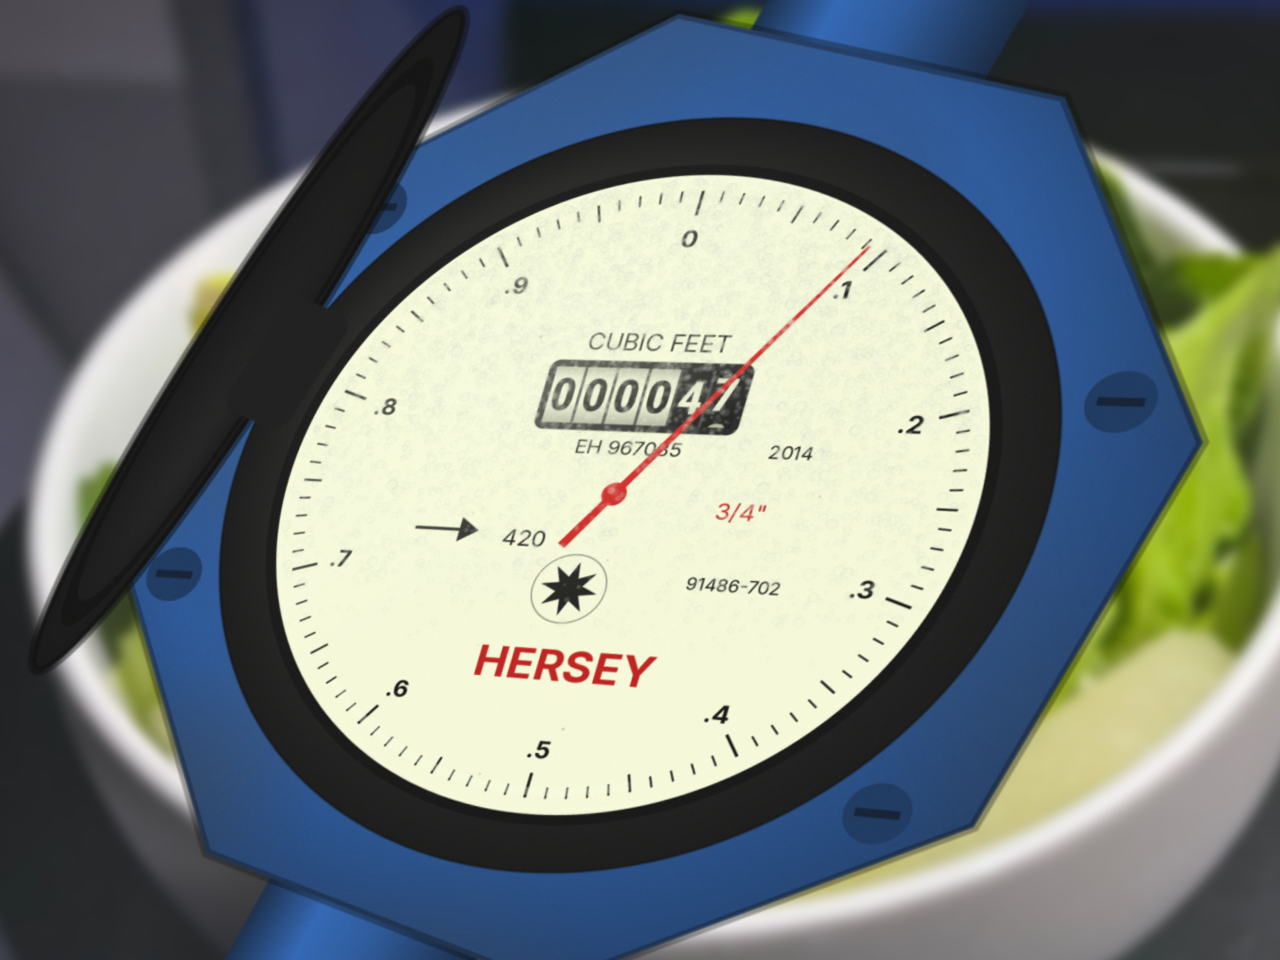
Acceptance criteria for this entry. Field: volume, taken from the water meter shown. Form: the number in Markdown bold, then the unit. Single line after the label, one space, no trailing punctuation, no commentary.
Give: **47.09** ft³
